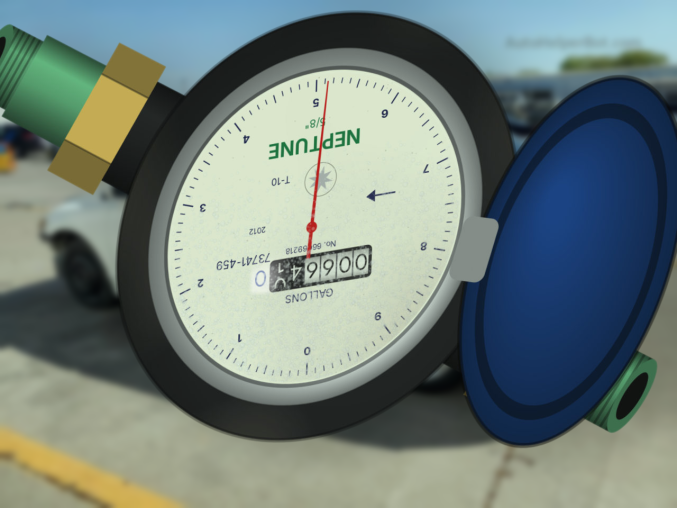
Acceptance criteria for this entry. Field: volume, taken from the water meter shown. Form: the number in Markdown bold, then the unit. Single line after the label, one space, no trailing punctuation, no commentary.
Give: **66405.1** gal
